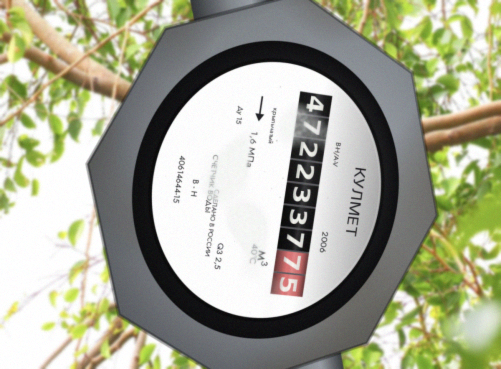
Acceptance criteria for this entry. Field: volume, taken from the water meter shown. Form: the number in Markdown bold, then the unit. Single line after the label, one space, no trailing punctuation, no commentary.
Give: **4722337.75** m³
